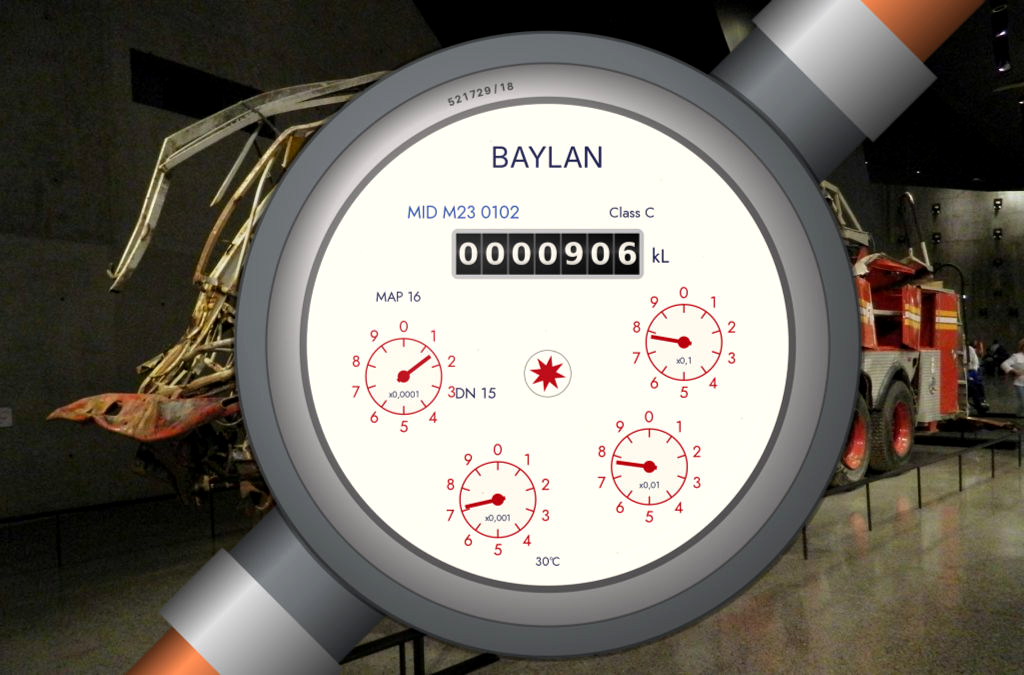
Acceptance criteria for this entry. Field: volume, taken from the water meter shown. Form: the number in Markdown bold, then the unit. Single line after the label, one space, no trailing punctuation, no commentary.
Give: **906.7771** kL
